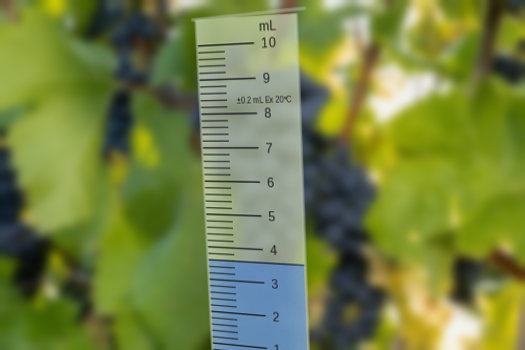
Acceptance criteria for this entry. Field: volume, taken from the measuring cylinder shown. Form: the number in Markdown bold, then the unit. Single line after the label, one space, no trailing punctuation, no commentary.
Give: **3.6** mL
